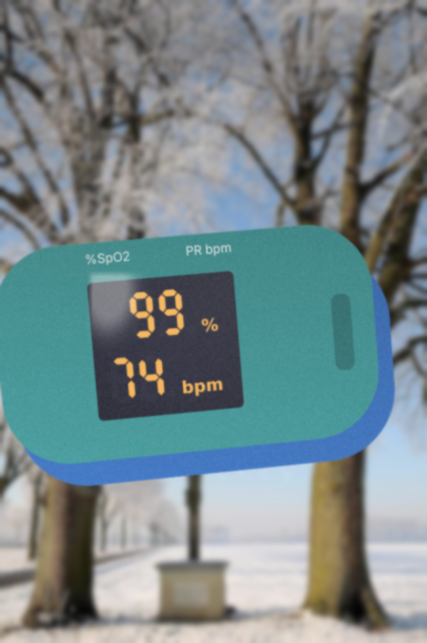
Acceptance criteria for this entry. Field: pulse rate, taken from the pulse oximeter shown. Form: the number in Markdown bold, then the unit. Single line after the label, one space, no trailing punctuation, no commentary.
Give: **74** bpm
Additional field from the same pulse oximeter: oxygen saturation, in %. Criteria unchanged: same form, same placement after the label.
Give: **99** %
